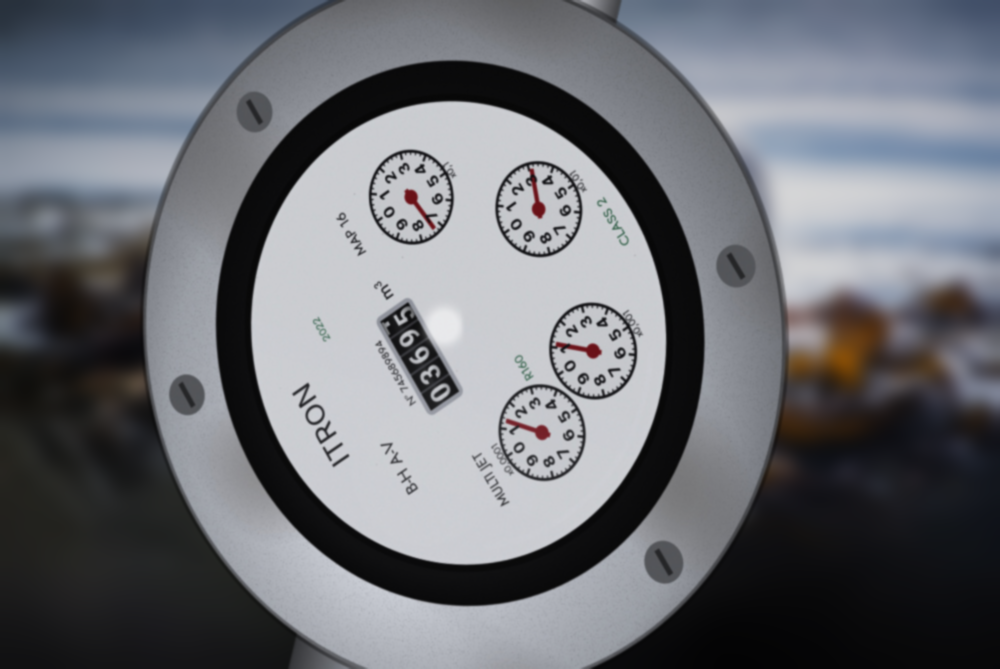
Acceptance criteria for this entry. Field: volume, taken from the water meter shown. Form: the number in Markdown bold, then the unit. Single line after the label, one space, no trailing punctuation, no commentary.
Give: **3694.7311** m³
